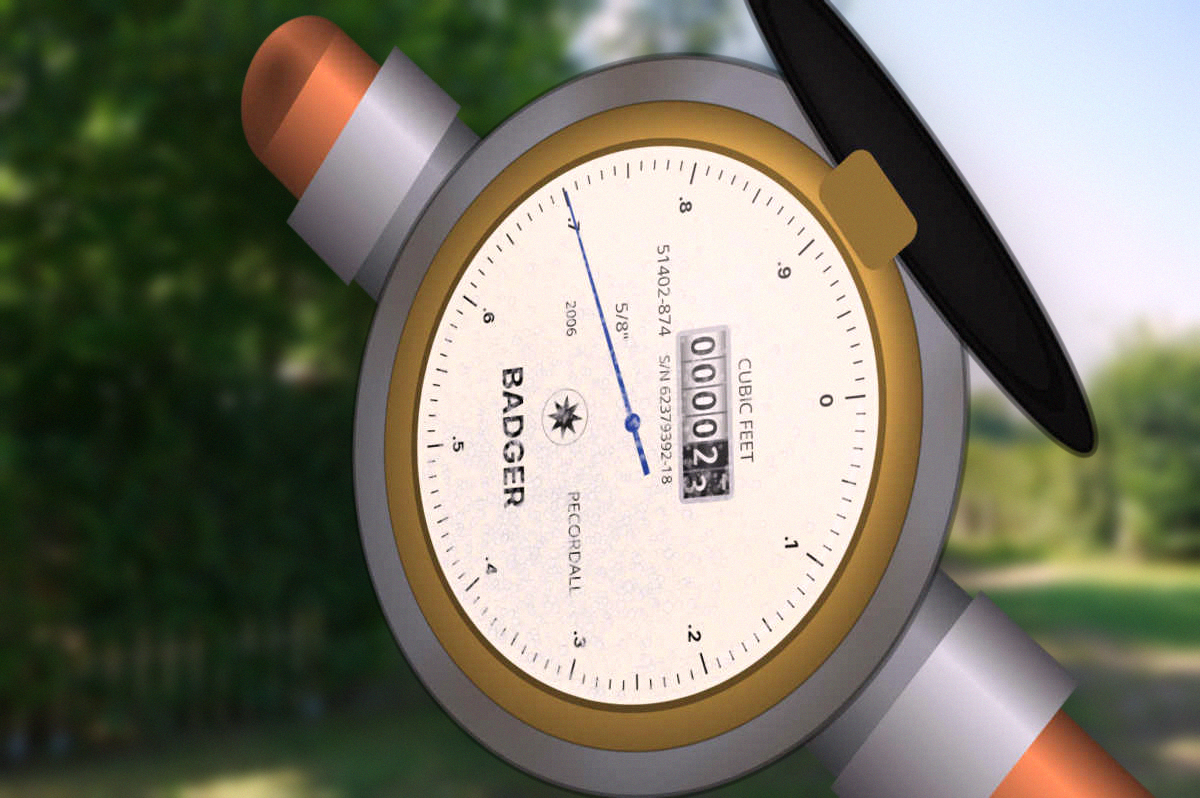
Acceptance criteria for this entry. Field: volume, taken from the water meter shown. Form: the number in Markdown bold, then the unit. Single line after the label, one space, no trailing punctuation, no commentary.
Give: **22.70** ft³
